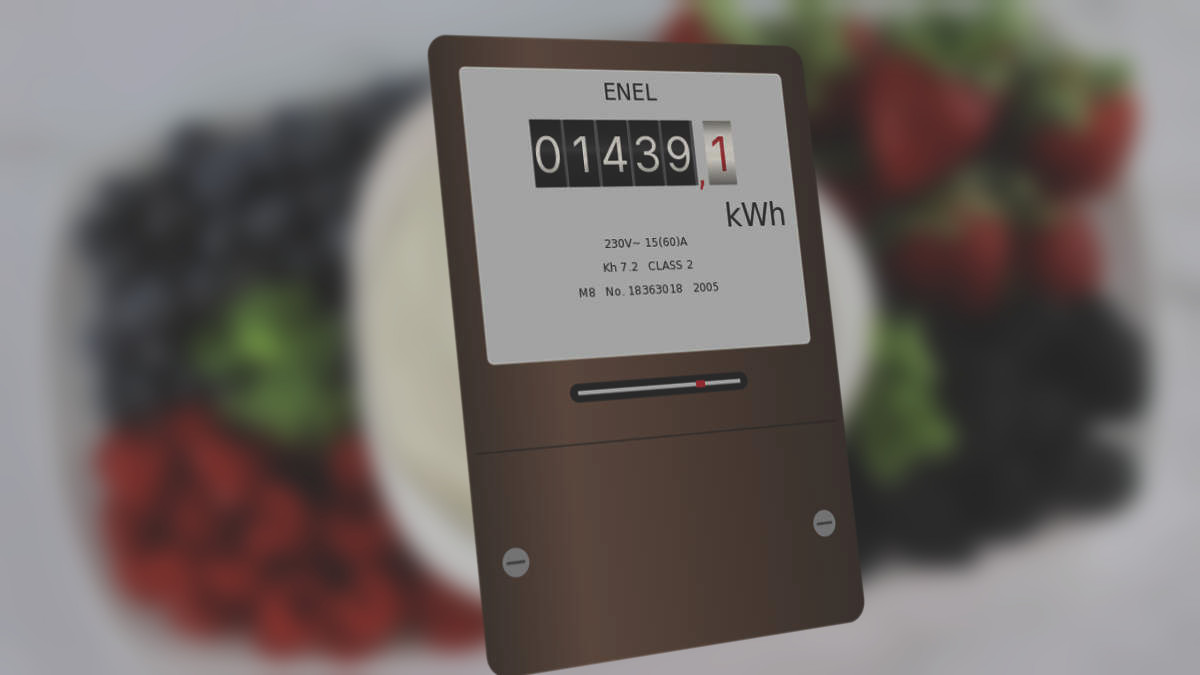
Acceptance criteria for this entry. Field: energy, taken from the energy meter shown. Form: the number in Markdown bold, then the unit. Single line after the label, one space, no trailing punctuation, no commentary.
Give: **1439.1** kWh
